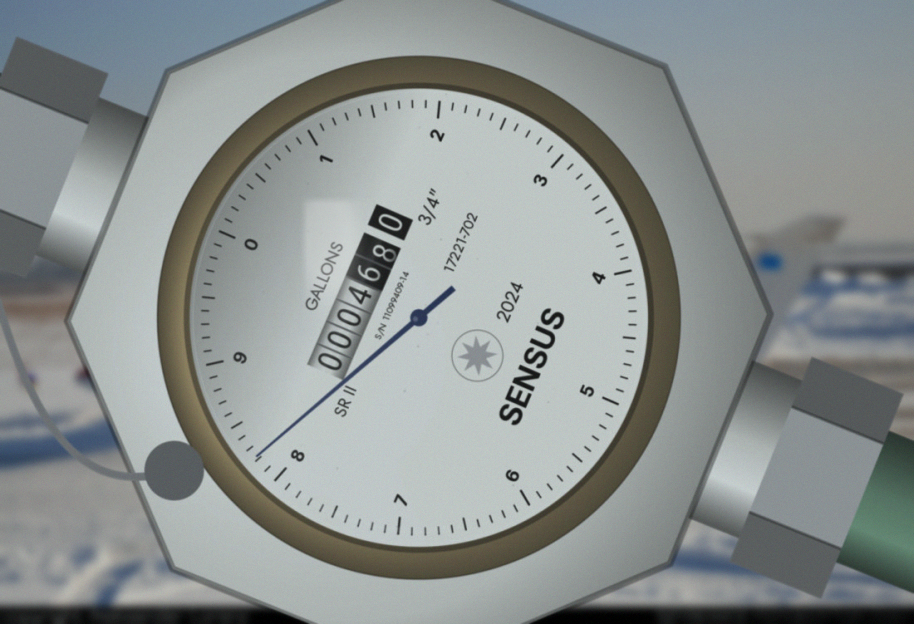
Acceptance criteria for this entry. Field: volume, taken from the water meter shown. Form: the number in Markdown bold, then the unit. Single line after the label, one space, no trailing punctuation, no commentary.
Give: **4678.2** gal
